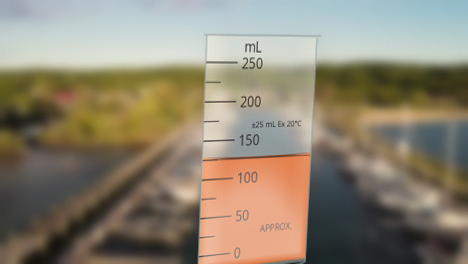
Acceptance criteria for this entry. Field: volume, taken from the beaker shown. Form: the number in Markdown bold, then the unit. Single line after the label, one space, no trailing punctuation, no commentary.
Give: **125** mL
